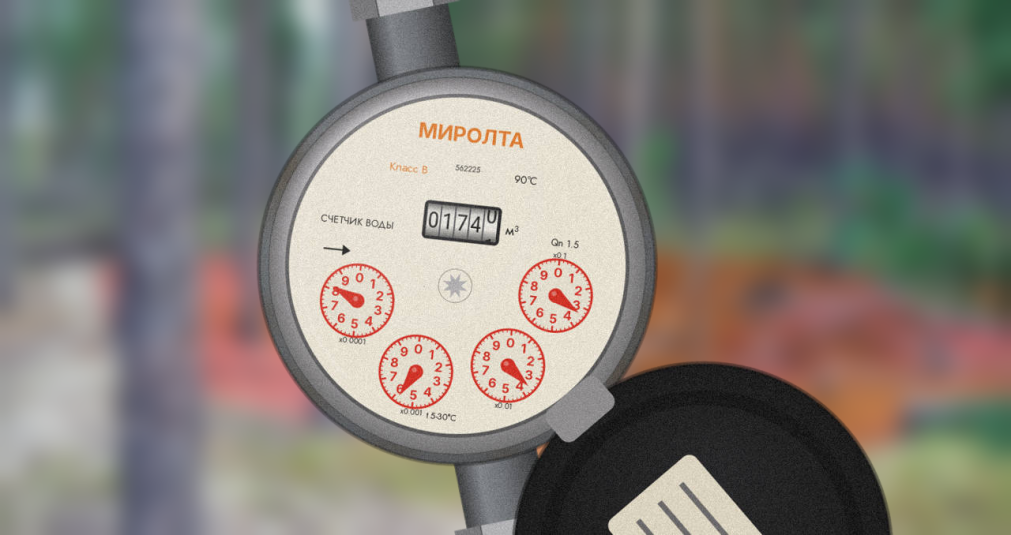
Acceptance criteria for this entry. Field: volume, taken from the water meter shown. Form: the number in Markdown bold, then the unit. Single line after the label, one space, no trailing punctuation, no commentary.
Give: **1740.3358** m³
